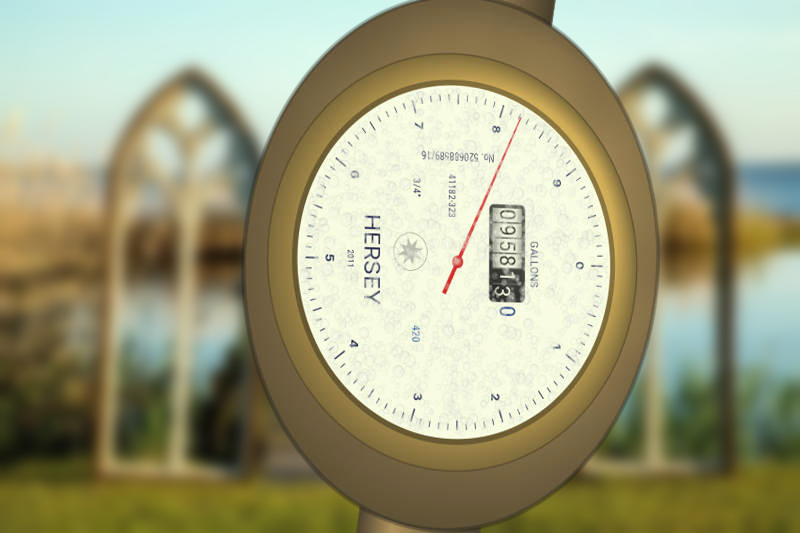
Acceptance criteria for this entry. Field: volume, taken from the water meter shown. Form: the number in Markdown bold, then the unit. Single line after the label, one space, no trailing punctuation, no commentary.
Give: **958128.2** gal
